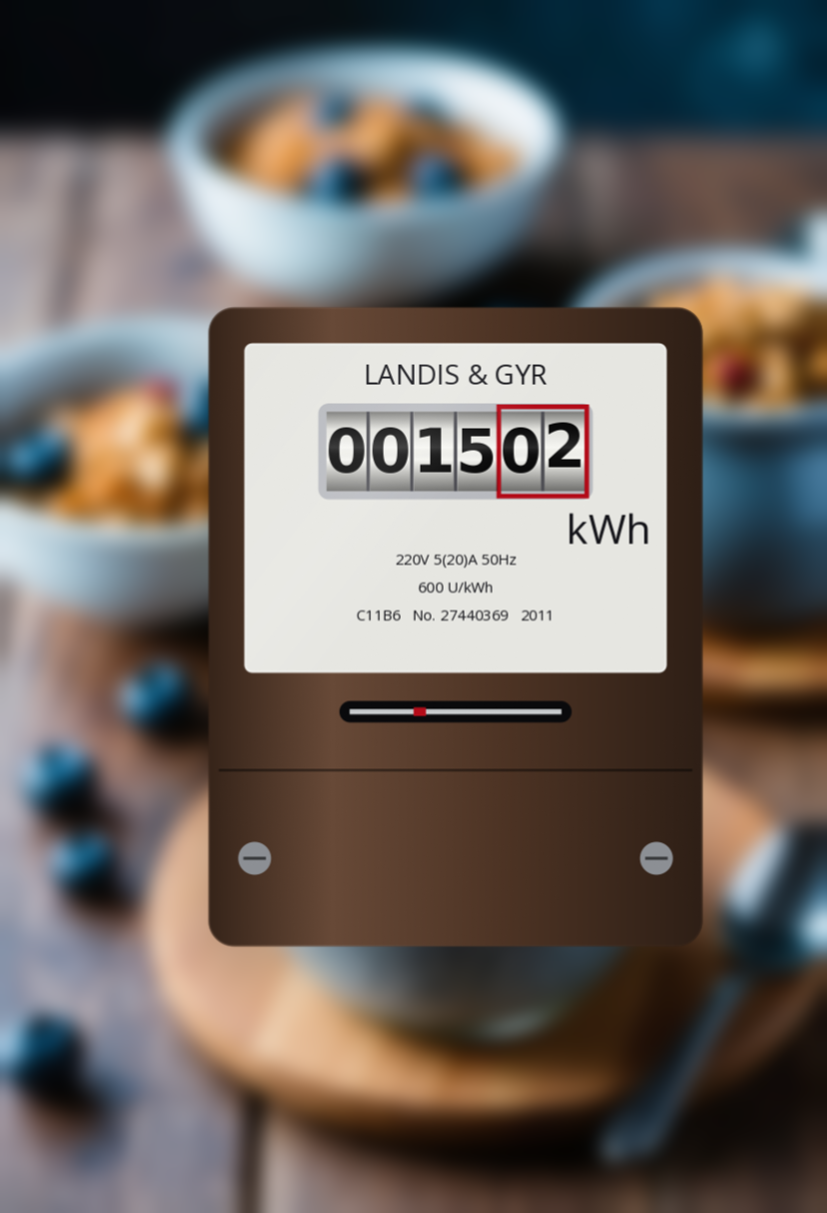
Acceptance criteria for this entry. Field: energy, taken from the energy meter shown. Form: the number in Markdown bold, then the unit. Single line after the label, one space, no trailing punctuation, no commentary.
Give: **15.02** kWh
